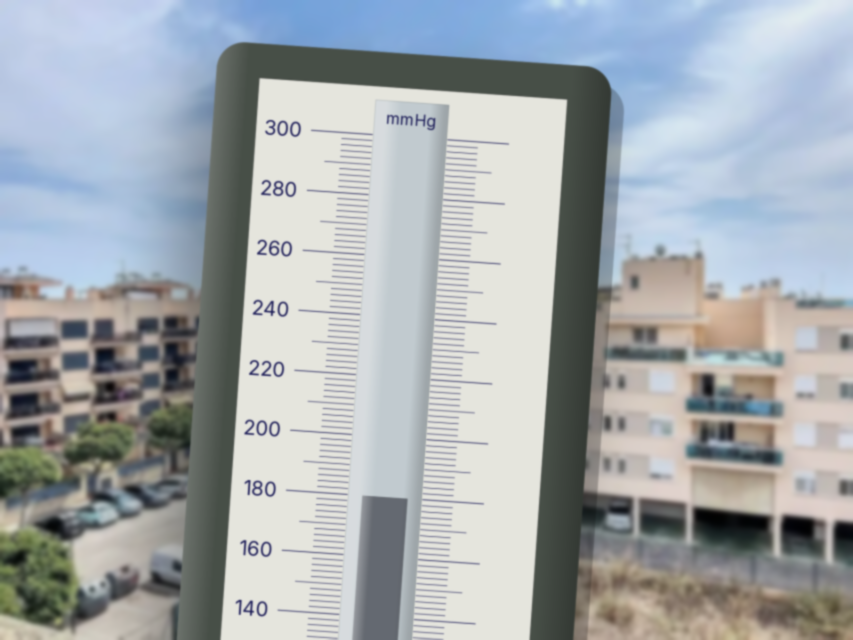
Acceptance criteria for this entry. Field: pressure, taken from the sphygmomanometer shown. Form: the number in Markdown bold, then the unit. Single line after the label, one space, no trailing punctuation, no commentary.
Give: **180** mmHg
